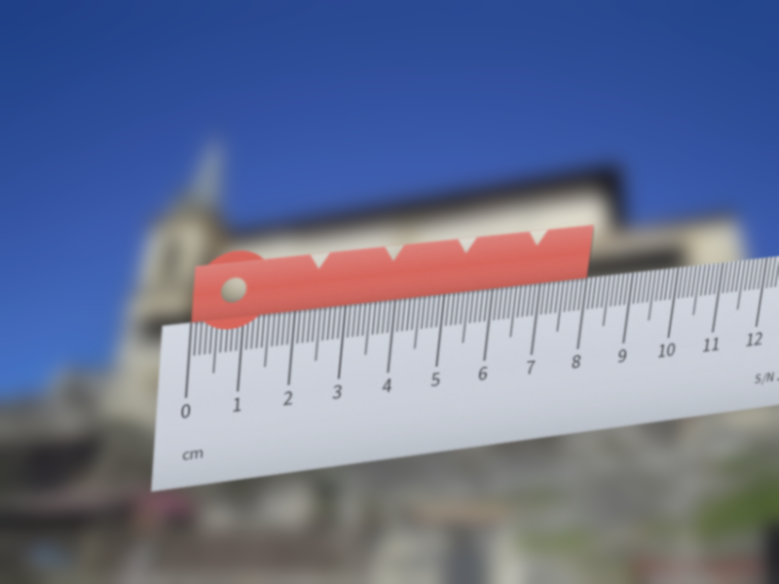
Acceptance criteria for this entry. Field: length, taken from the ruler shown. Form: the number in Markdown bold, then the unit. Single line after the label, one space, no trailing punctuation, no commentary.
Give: **8** cm
